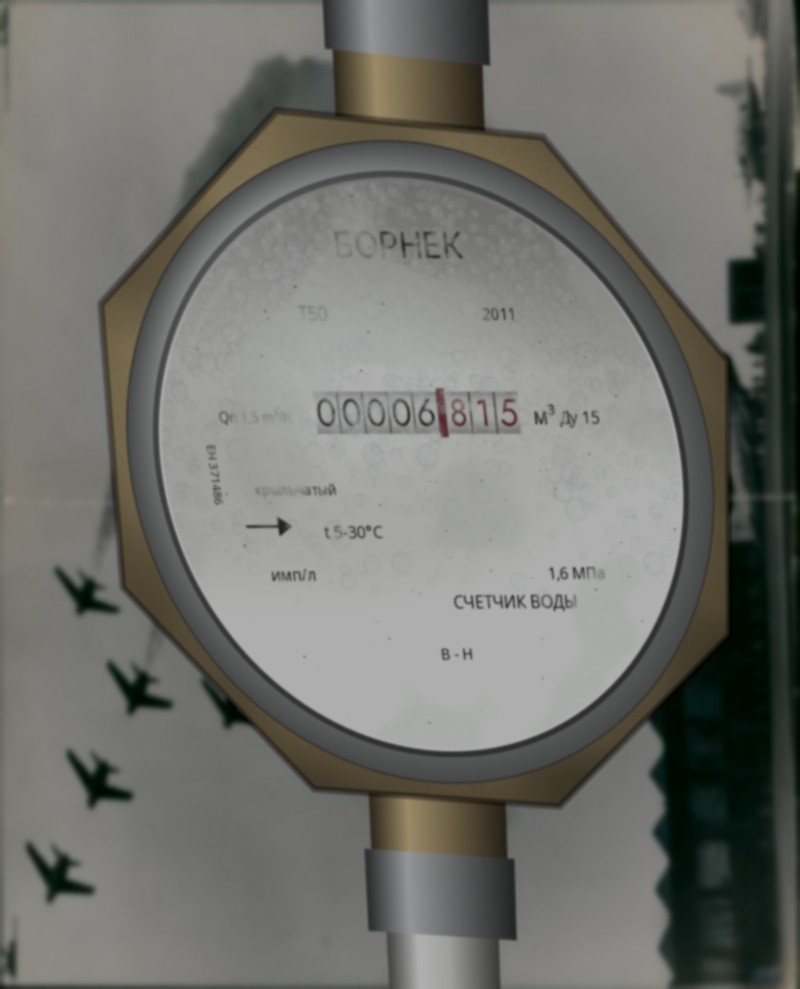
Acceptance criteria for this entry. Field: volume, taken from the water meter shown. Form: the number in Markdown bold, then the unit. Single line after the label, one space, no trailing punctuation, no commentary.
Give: **6.815** m³
